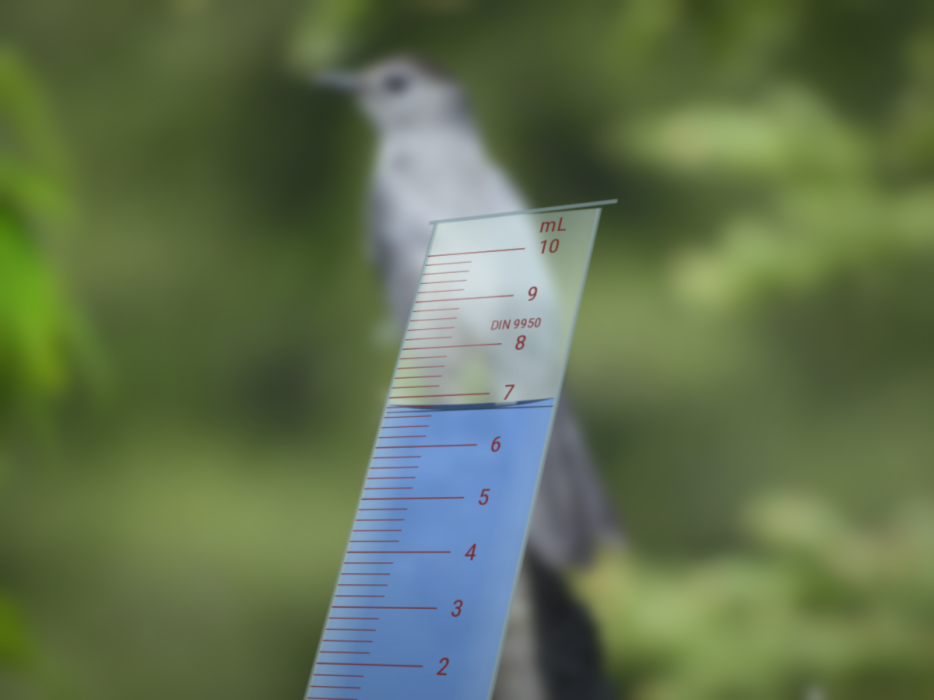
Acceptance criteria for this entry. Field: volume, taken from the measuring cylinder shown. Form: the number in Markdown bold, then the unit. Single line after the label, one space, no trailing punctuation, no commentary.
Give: **6.7** mL
